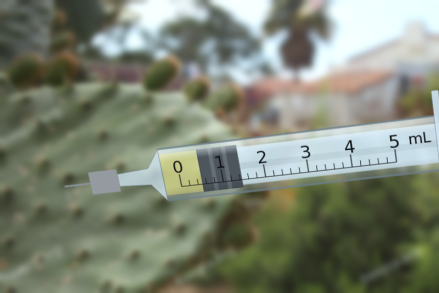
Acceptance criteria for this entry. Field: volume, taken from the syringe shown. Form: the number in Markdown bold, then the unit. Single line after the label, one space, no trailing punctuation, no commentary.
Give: **0.5** mL
